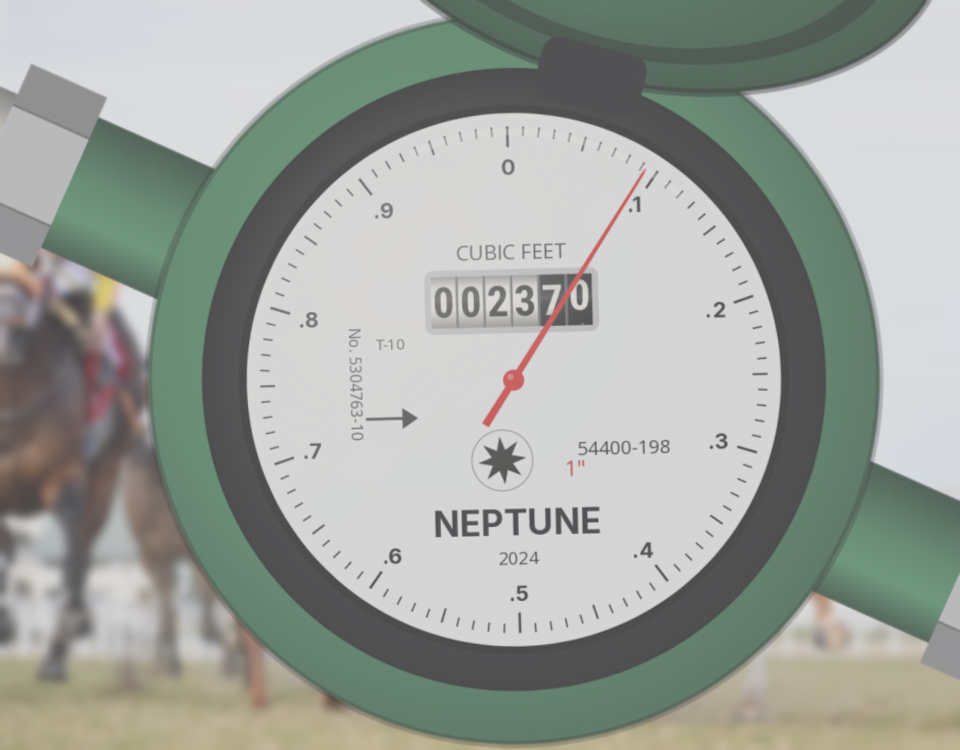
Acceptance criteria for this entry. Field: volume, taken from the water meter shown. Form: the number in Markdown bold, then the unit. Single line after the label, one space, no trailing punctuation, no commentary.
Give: **2370.09** ft³
